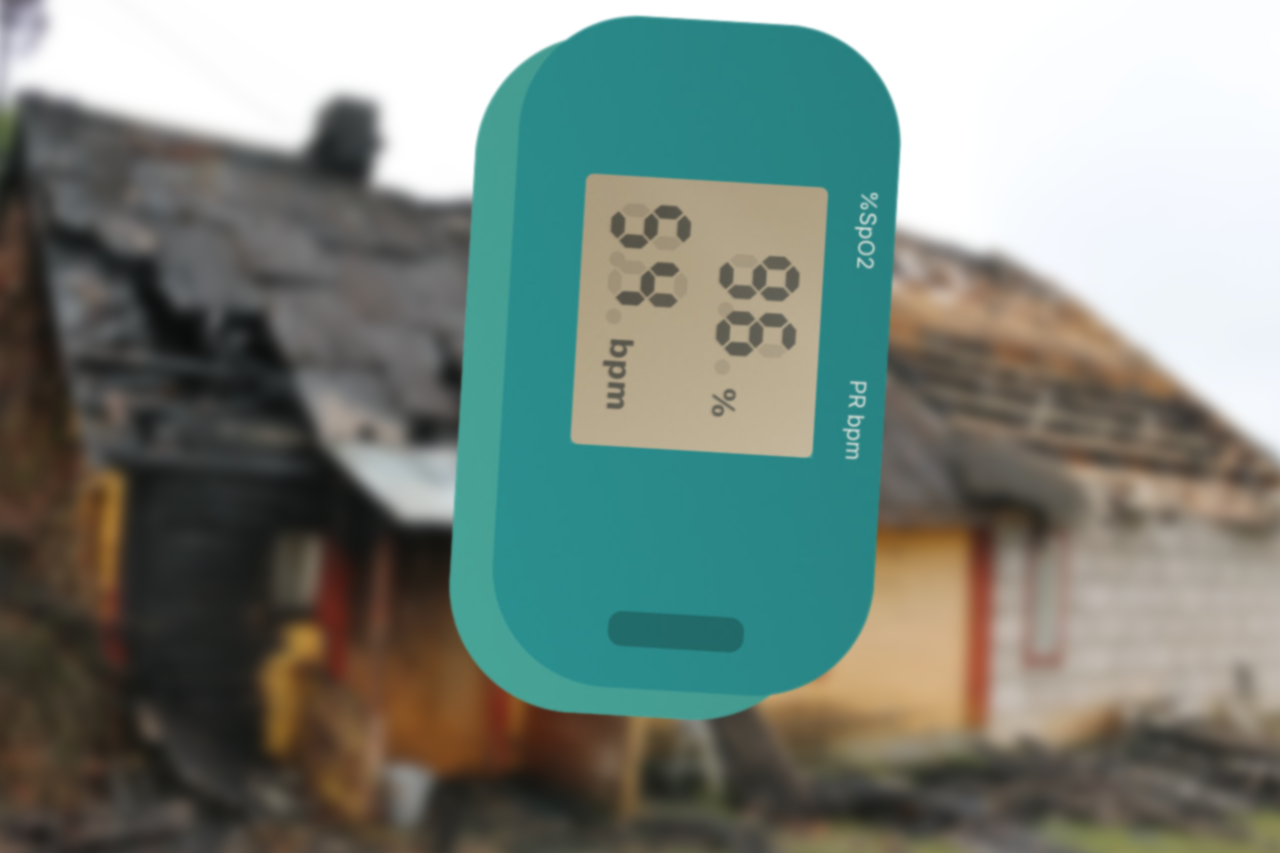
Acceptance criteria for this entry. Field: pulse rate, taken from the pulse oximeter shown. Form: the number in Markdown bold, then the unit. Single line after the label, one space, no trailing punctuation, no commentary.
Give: **54** bpm
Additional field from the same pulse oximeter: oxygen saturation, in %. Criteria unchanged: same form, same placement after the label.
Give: **96** %
